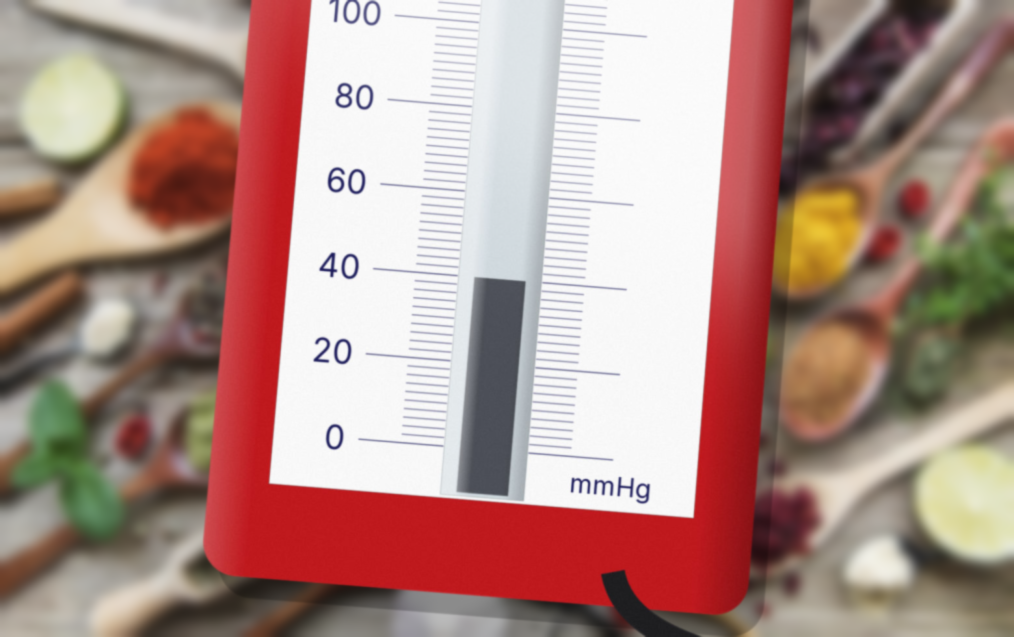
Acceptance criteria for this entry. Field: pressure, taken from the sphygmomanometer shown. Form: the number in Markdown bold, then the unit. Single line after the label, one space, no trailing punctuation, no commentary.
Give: **40** mmHg
